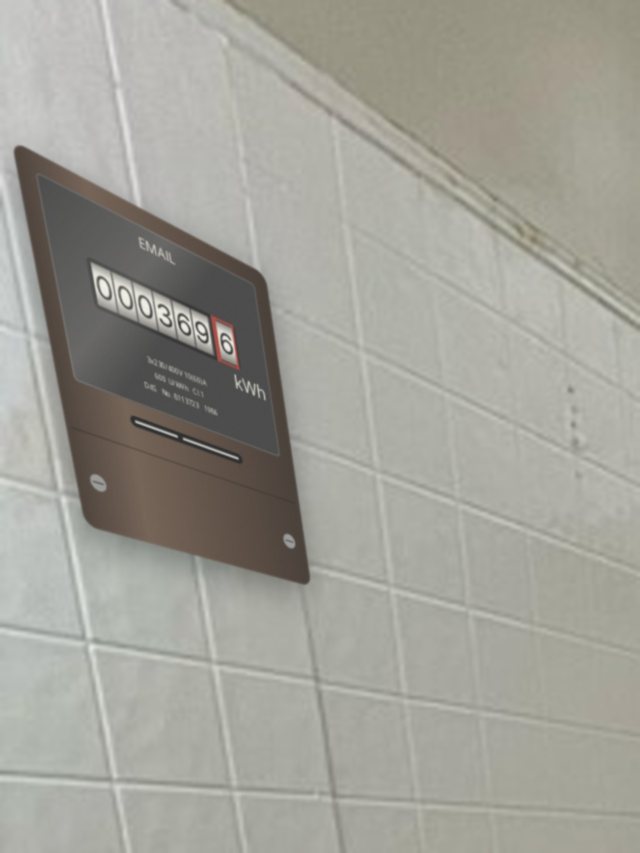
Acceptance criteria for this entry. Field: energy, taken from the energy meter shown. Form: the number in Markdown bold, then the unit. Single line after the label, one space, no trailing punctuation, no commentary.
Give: **369.6** kWh
